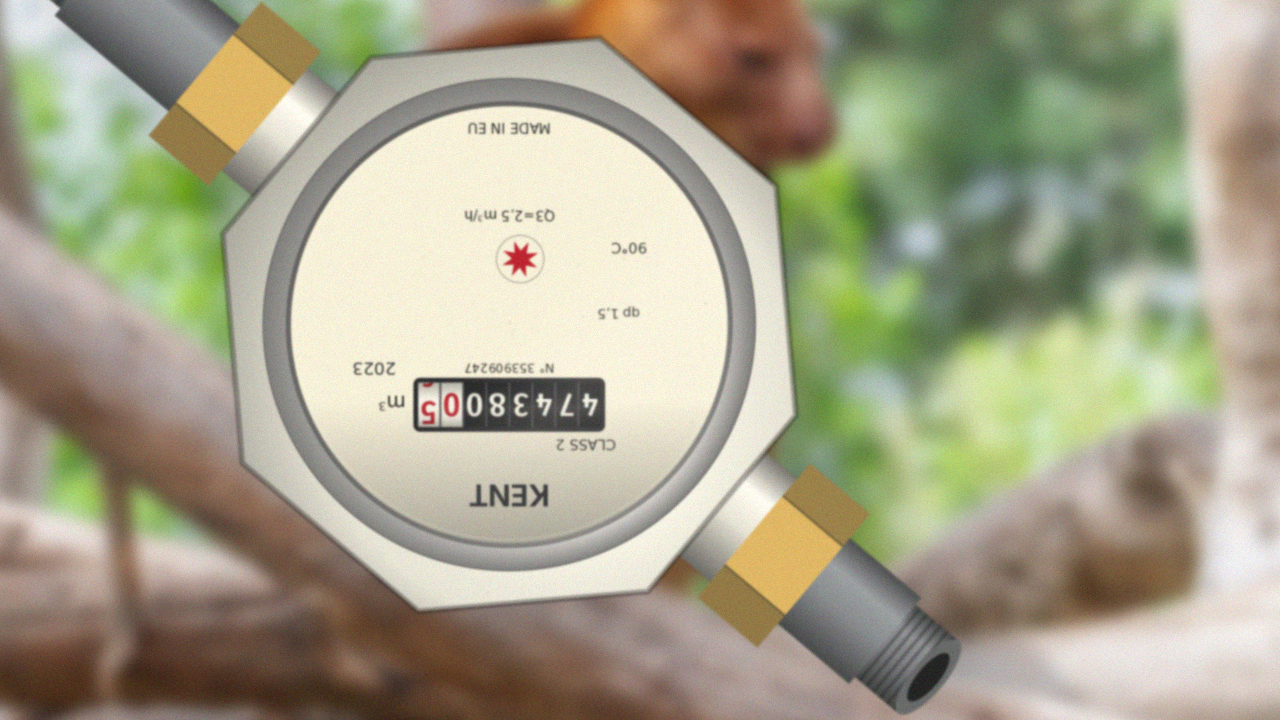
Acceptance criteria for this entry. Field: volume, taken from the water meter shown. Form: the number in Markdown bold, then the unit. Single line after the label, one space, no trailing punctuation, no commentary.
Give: **474380.05** m³
